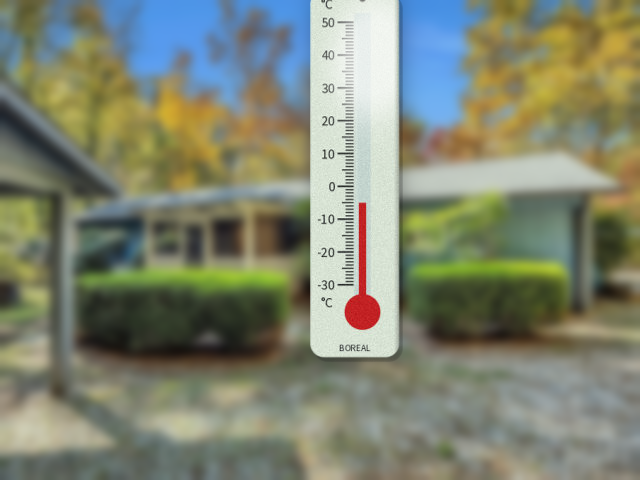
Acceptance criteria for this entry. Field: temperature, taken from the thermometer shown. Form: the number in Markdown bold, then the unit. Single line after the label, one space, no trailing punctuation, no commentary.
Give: **-5** °C
